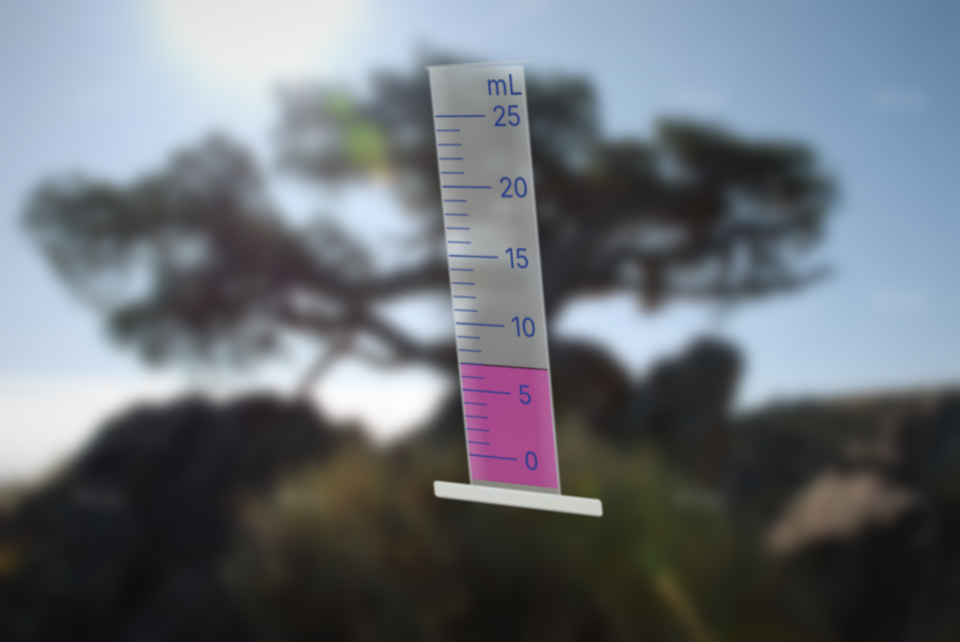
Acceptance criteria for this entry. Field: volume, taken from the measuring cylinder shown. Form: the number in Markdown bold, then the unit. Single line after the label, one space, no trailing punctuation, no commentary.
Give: **7** mL
